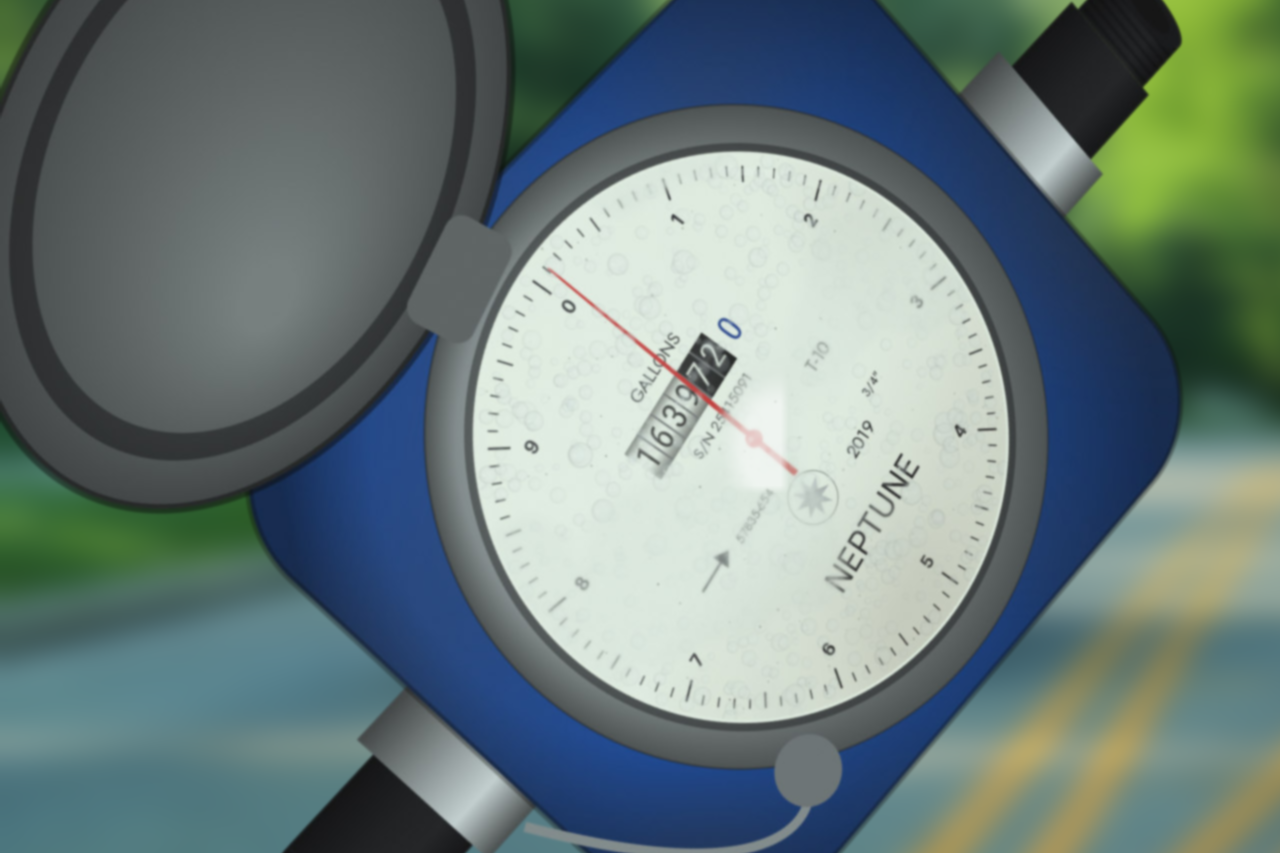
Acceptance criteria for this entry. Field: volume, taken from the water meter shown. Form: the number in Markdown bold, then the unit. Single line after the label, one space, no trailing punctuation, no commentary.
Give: **1639720.1** gal
